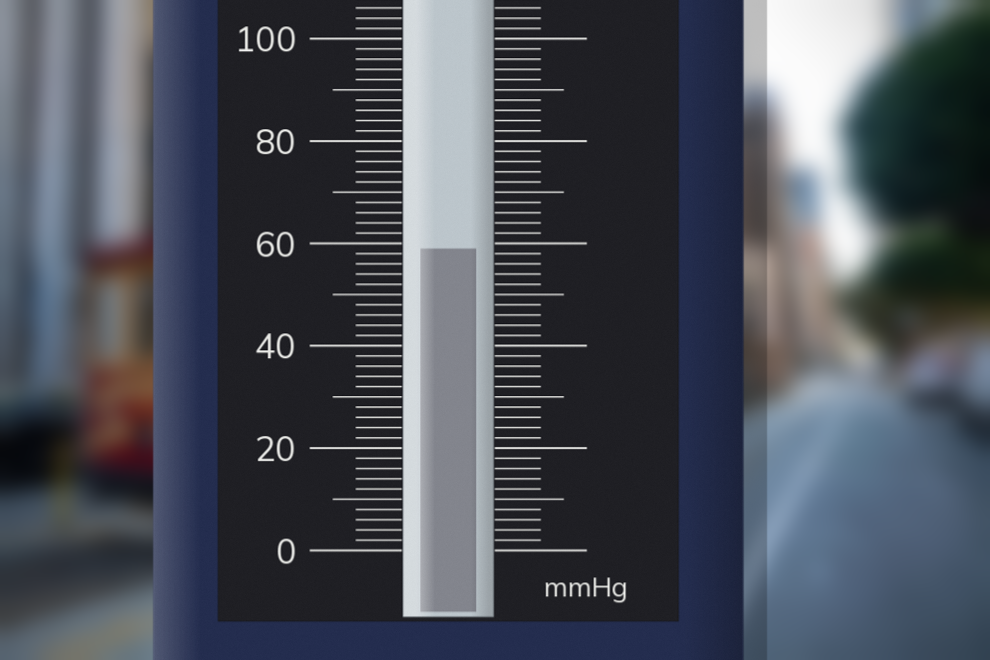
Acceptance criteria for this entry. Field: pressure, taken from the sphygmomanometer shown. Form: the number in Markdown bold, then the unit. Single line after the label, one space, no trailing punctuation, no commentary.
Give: **59** mmHg
